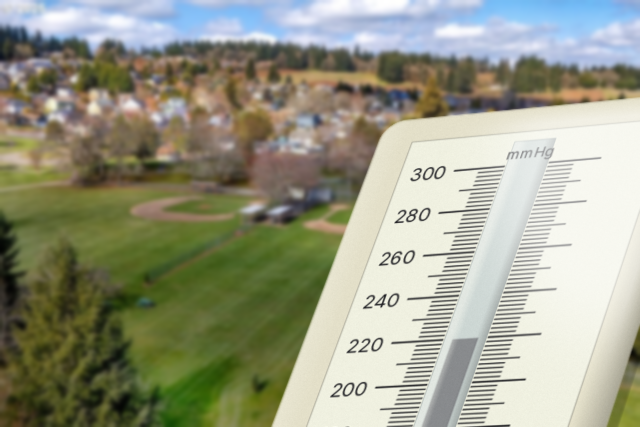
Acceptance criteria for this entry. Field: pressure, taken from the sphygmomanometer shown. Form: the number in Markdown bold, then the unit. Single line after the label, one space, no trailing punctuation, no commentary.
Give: **220** mmHg
